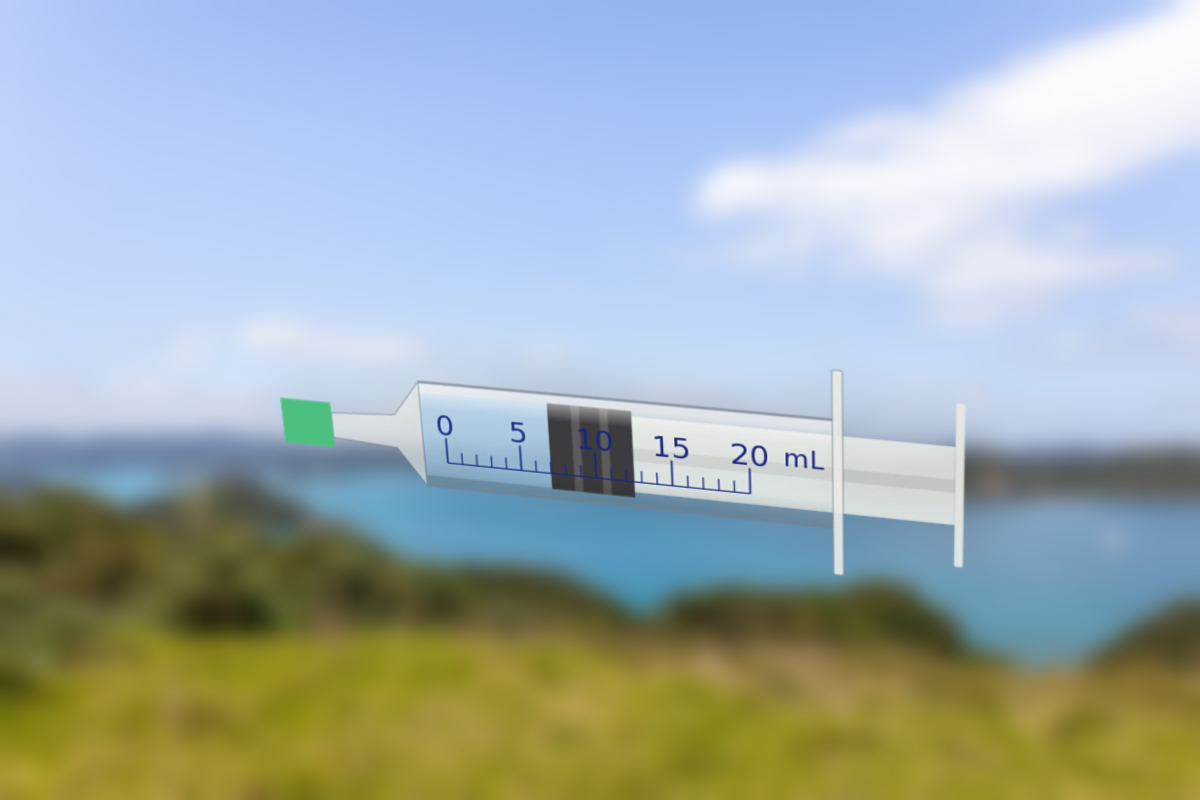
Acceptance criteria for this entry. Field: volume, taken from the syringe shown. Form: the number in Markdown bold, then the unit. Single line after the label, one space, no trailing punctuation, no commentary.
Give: **7** mL
